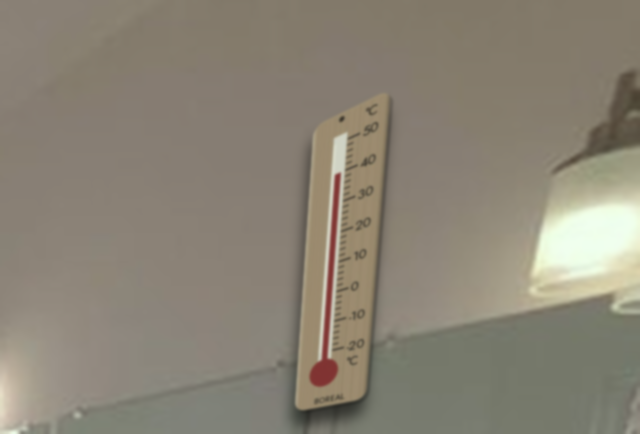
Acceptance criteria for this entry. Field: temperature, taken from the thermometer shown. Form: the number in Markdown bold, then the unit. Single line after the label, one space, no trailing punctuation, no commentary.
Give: **40** °C
